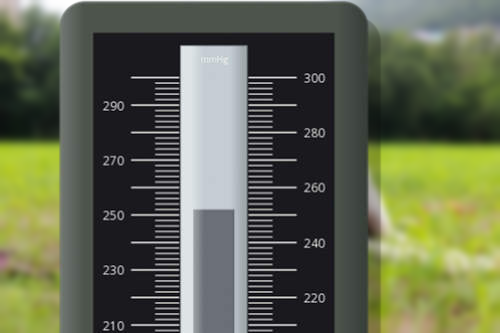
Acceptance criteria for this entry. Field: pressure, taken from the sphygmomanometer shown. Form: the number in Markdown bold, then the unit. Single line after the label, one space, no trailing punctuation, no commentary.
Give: **252** mmHg
